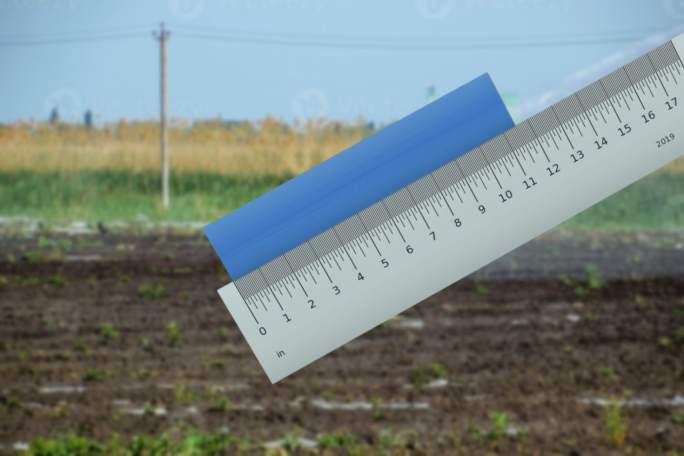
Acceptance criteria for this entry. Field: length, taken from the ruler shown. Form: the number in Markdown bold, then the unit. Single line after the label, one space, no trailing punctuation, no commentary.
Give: **11.5** in
